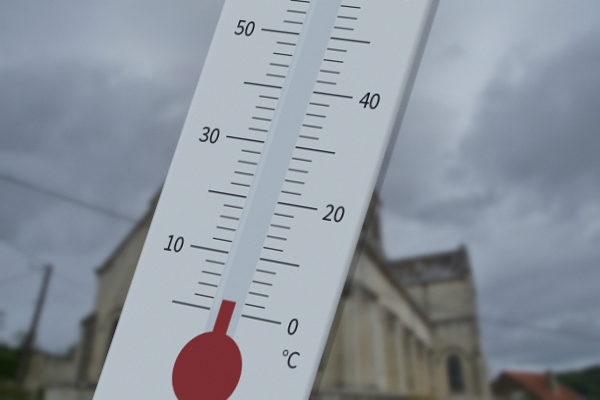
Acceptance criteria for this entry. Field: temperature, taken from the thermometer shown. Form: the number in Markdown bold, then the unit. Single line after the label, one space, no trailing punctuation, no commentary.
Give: **2** °C
